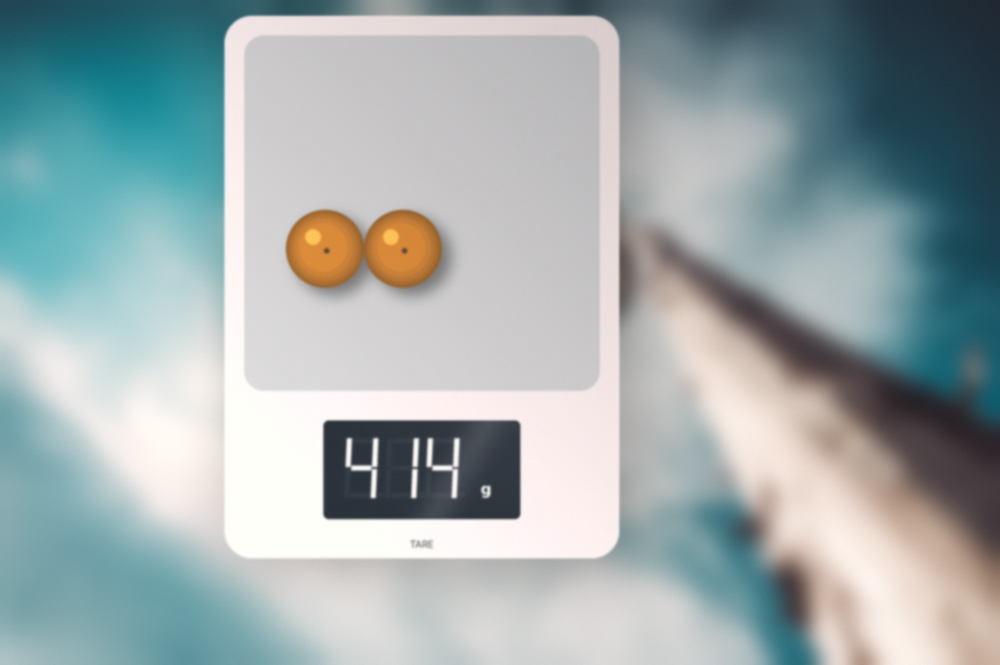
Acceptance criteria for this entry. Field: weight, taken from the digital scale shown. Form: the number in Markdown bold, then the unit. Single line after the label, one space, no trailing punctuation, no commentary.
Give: **414** g
